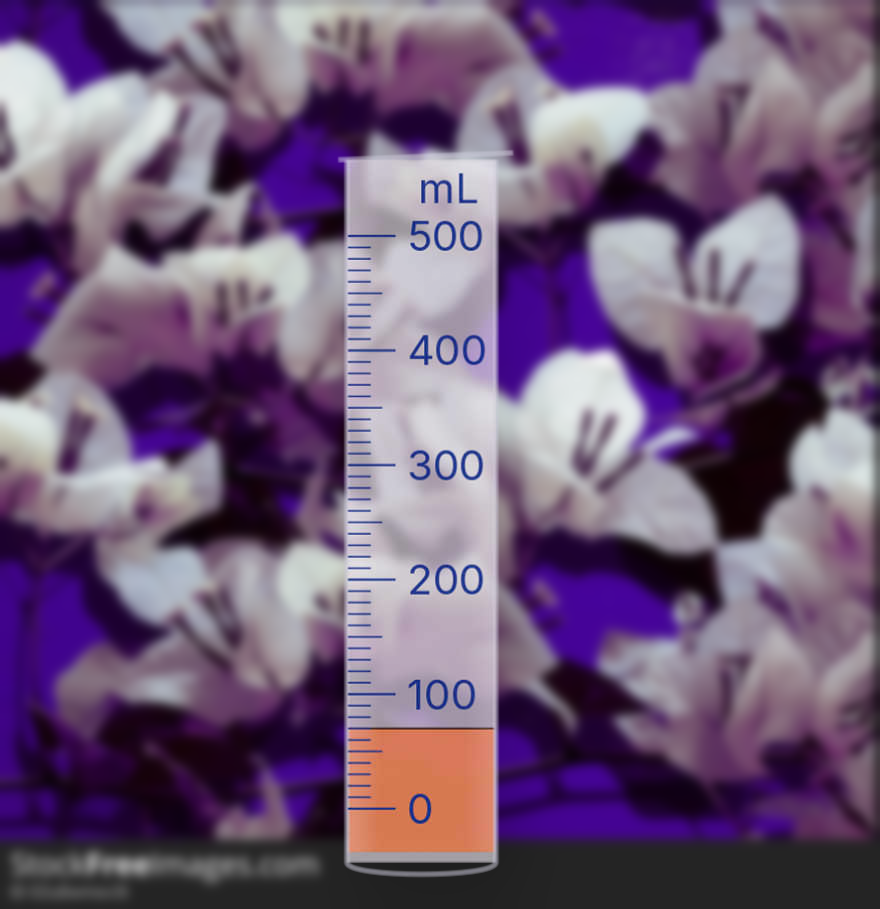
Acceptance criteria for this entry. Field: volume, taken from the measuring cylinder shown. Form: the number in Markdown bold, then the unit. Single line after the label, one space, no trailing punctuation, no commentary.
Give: **70** mL
